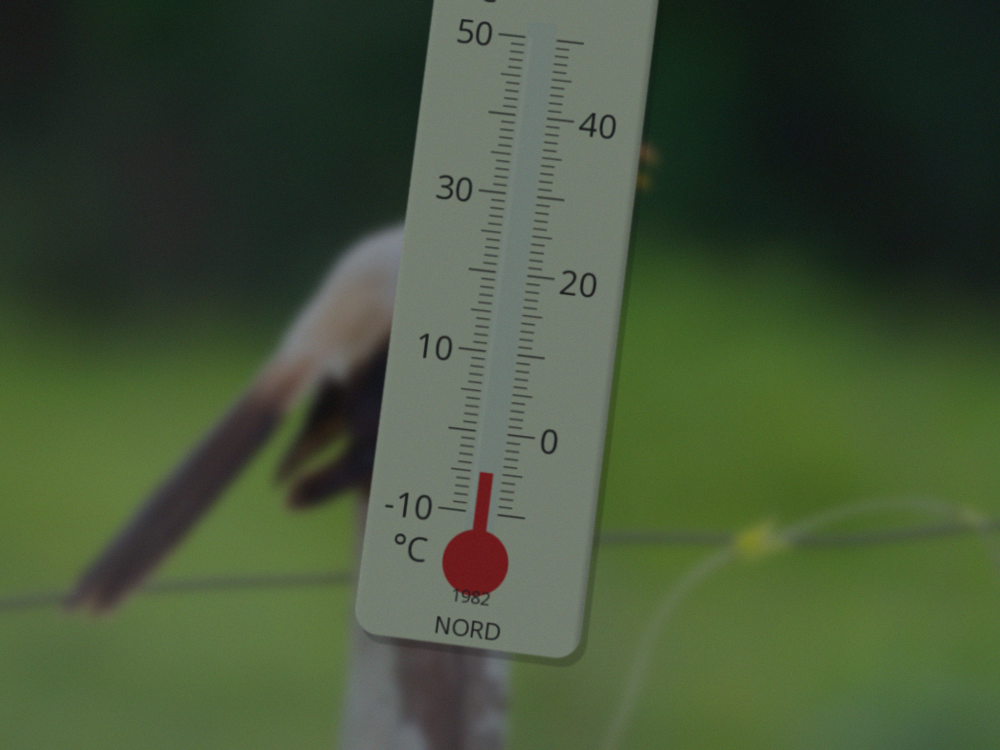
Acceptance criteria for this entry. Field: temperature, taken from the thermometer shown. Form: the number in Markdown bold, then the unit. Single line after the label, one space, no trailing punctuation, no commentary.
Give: **-5** °C
